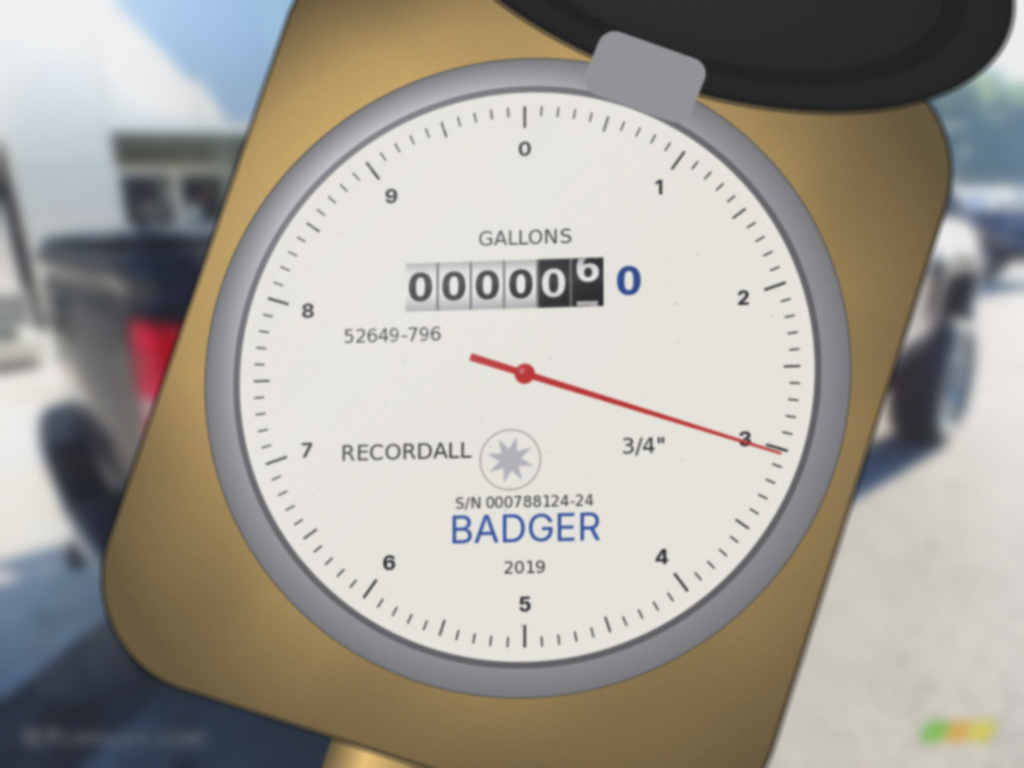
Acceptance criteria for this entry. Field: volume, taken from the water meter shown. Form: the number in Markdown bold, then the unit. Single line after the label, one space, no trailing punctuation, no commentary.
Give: **63.0** gal
